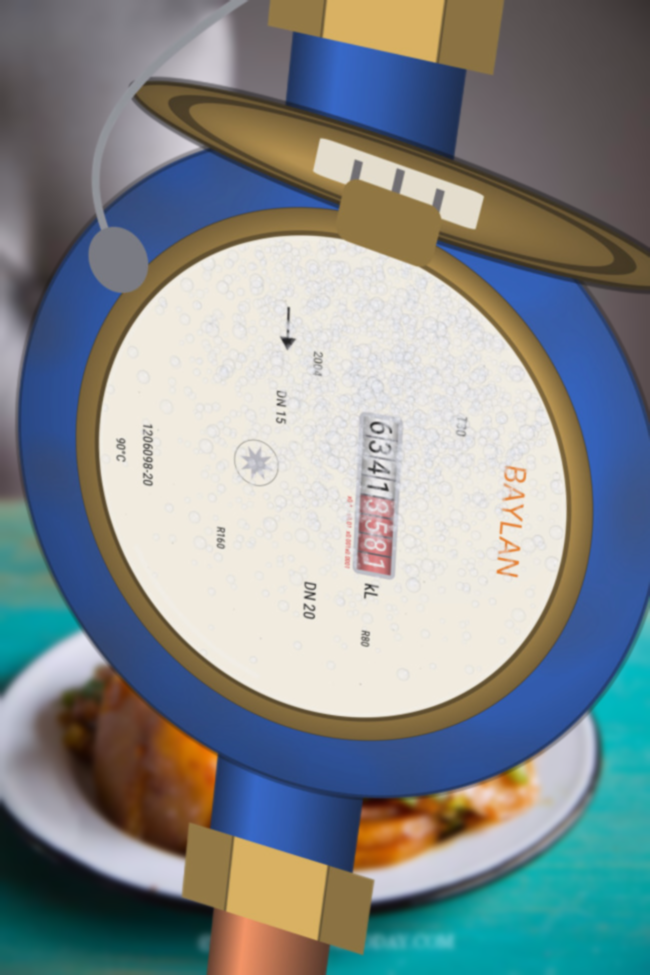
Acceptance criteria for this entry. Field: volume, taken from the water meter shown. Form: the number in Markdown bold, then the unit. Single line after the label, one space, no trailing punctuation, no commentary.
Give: **6341.3581** kL
